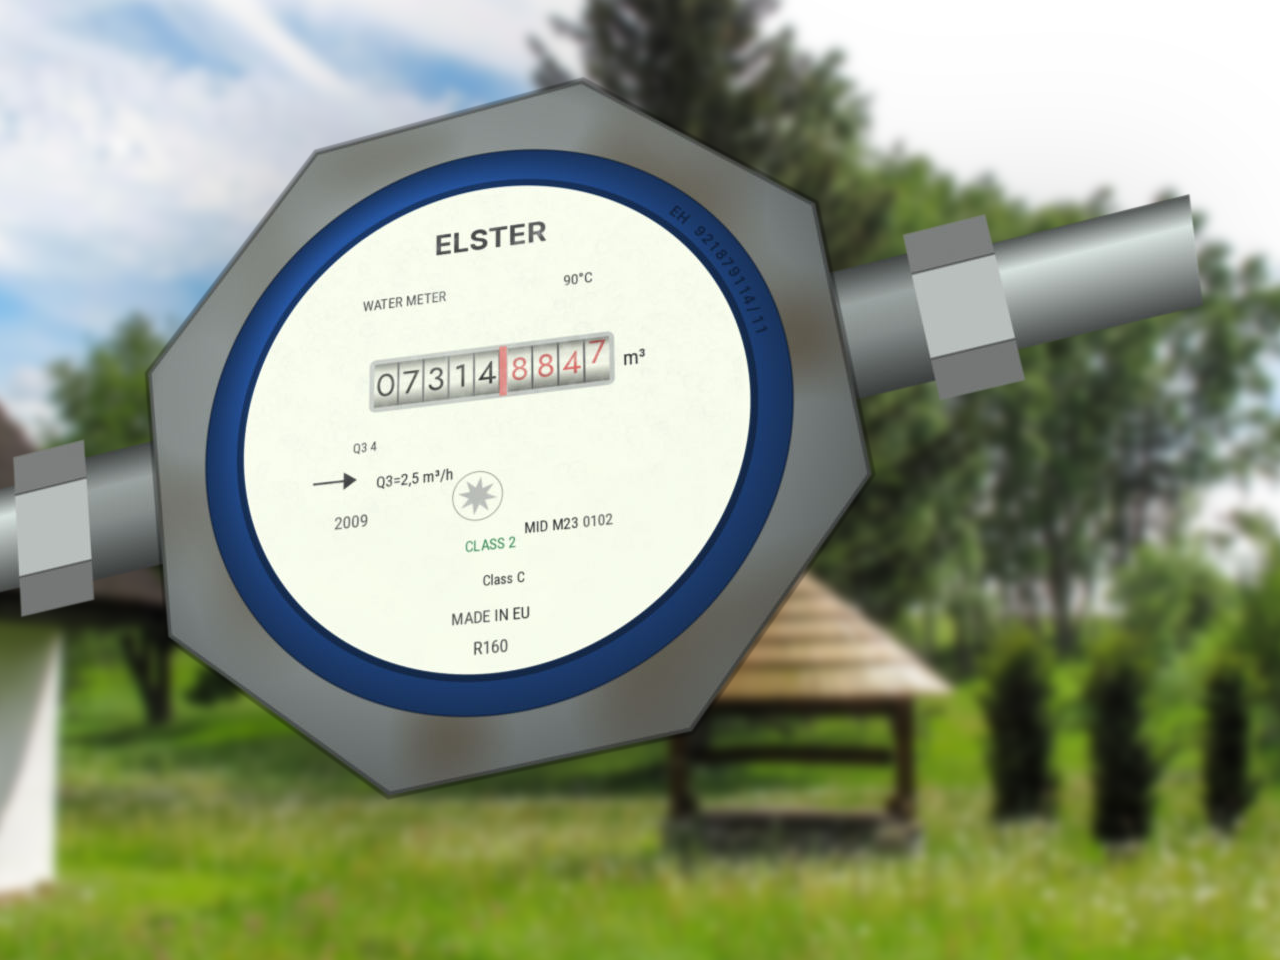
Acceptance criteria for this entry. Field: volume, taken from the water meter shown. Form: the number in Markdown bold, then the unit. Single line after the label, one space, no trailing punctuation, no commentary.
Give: **7314.8847** m³
